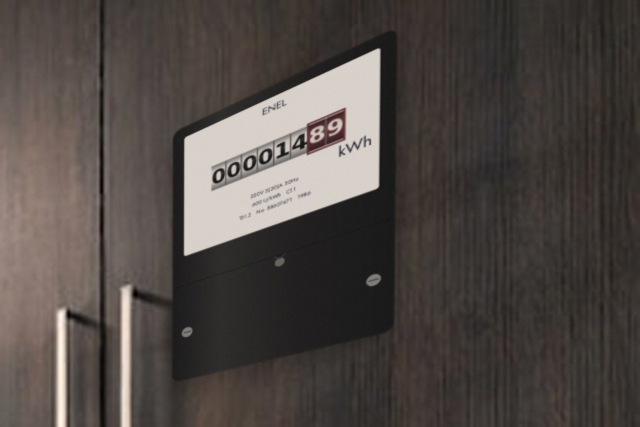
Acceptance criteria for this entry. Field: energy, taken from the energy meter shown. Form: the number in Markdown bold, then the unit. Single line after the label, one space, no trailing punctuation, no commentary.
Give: **14.89** kWh
